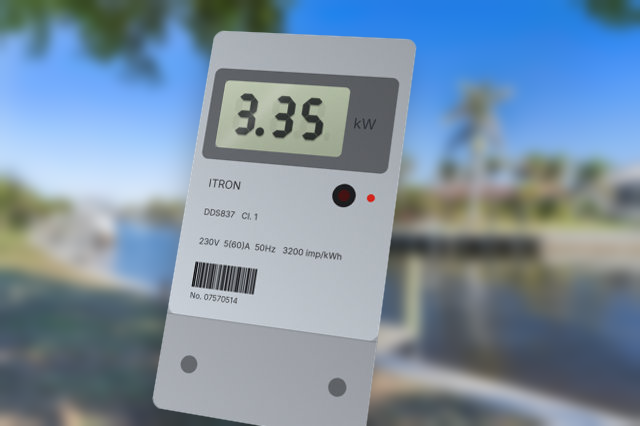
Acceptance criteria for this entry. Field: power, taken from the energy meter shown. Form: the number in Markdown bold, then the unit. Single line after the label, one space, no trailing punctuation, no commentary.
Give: **3.35** kW
